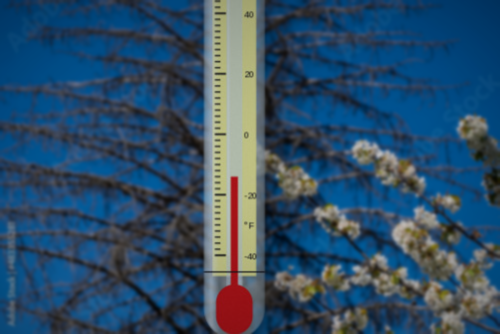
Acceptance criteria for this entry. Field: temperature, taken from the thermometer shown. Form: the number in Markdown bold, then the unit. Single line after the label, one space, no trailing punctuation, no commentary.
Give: **-14** °F
